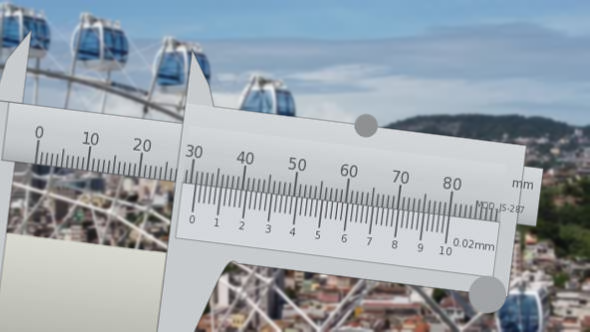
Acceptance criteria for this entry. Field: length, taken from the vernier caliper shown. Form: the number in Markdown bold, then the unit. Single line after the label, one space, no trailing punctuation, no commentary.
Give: **31.0** mm
